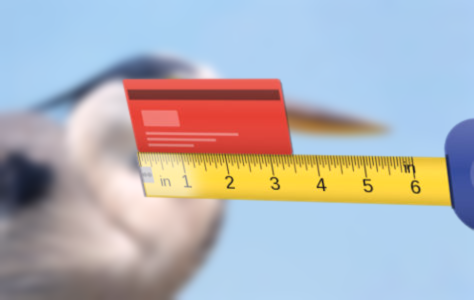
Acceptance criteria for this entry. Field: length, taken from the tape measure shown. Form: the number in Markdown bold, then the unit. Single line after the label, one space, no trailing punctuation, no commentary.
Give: **3.5** in
